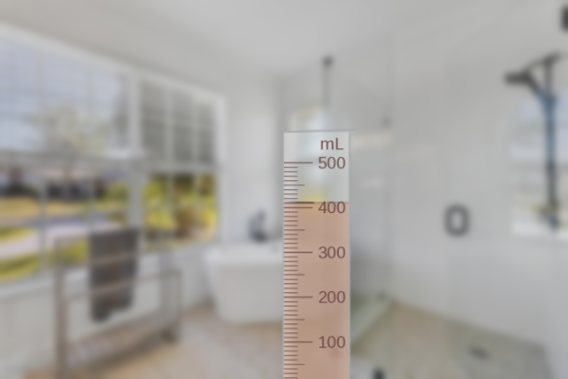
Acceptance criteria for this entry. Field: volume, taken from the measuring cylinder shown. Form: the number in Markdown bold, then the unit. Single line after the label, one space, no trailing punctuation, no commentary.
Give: **410** mL
